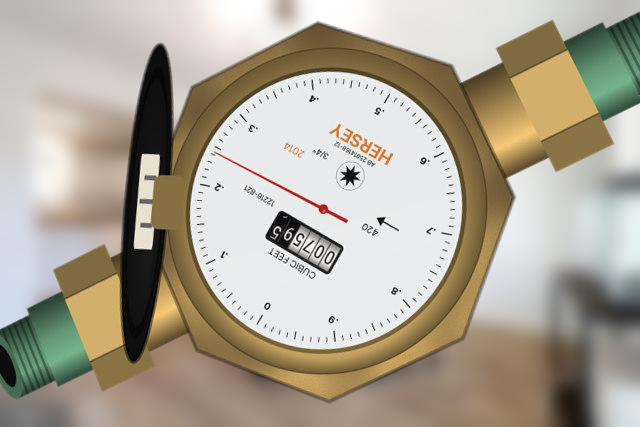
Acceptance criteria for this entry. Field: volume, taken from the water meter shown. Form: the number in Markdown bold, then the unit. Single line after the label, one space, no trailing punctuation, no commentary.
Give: **7595.24** ft³
